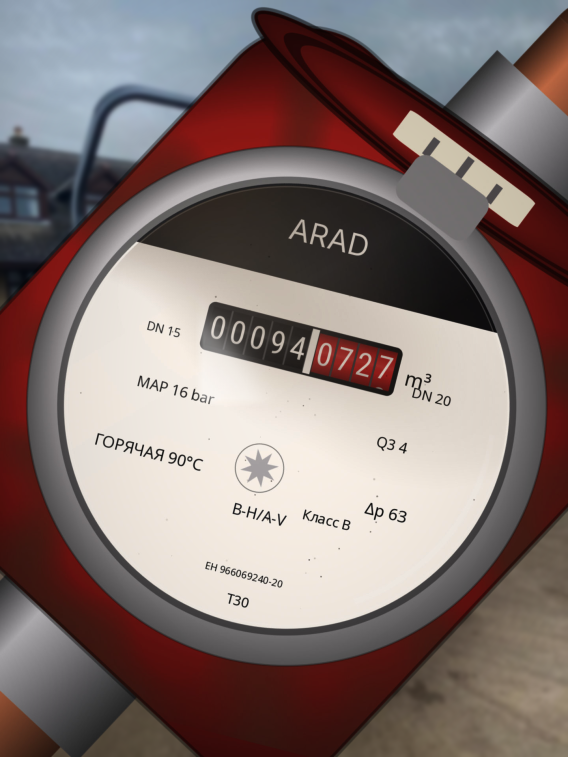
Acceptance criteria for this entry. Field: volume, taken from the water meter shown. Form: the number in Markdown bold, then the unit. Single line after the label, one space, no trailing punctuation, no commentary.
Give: **94.0727** m³
